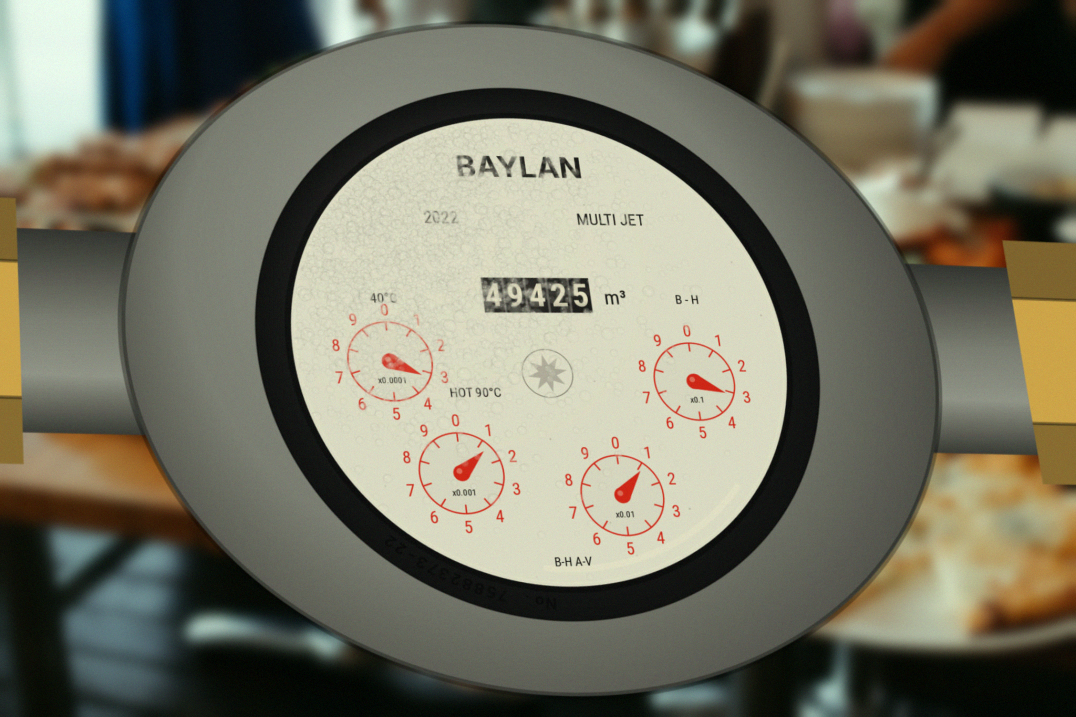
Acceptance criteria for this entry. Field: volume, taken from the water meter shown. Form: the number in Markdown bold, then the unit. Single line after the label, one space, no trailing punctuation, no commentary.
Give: **49425.3113** m³
